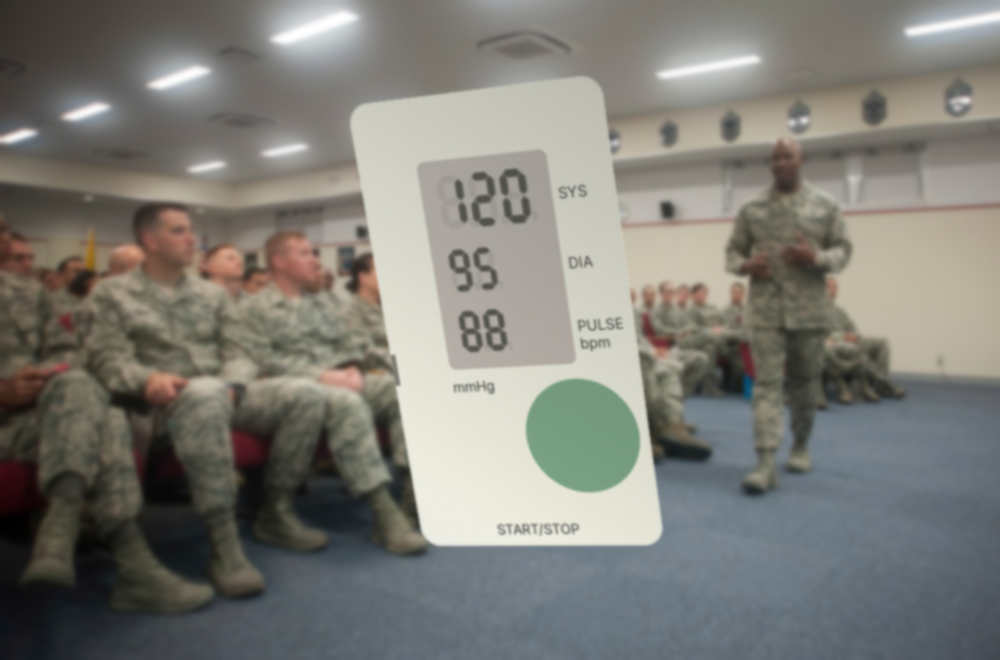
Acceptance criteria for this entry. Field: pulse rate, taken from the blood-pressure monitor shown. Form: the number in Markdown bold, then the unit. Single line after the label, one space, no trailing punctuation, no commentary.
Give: **88** bpm
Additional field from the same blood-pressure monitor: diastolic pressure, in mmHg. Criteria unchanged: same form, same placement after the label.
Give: **95** mmHg
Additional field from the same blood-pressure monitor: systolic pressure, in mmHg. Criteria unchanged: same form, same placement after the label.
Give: **120** mmHg
